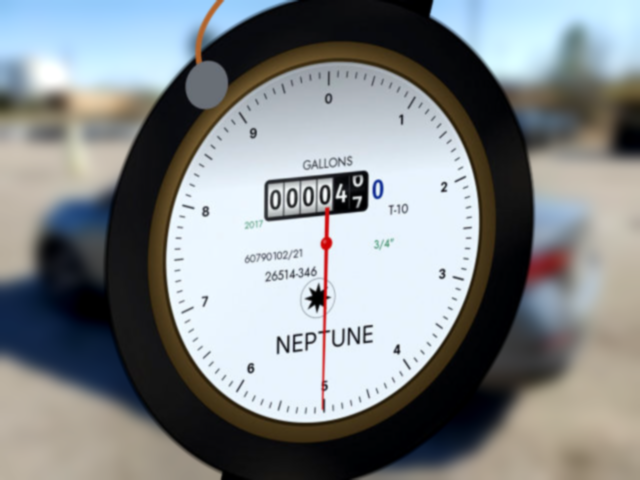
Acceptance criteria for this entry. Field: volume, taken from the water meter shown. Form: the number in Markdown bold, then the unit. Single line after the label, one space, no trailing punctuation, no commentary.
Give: **465.0** gal
